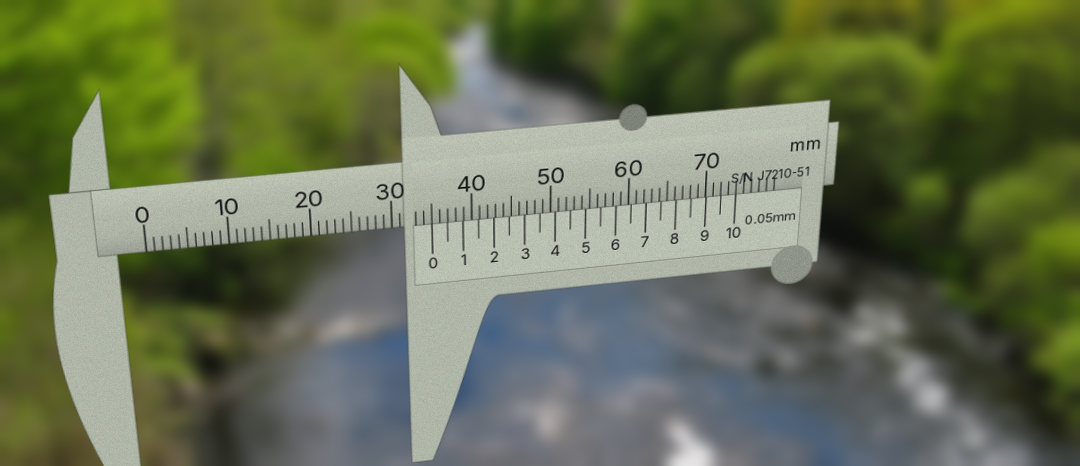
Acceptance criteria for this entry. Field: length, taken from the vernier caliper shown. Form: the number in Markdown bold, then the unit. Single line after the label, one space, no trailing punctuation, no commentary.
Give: **35.0** mm
